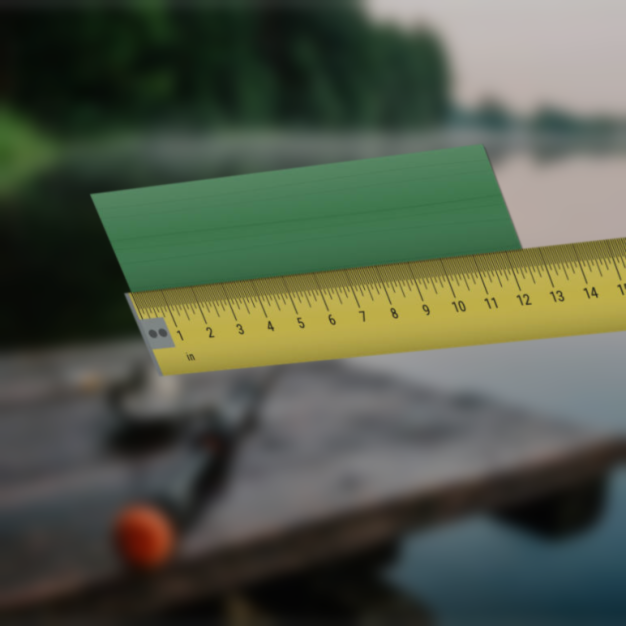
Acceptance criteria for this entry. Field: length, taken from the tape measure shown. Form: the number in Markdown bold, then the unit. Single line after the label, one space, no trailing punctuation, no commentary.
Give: **12.5** in
